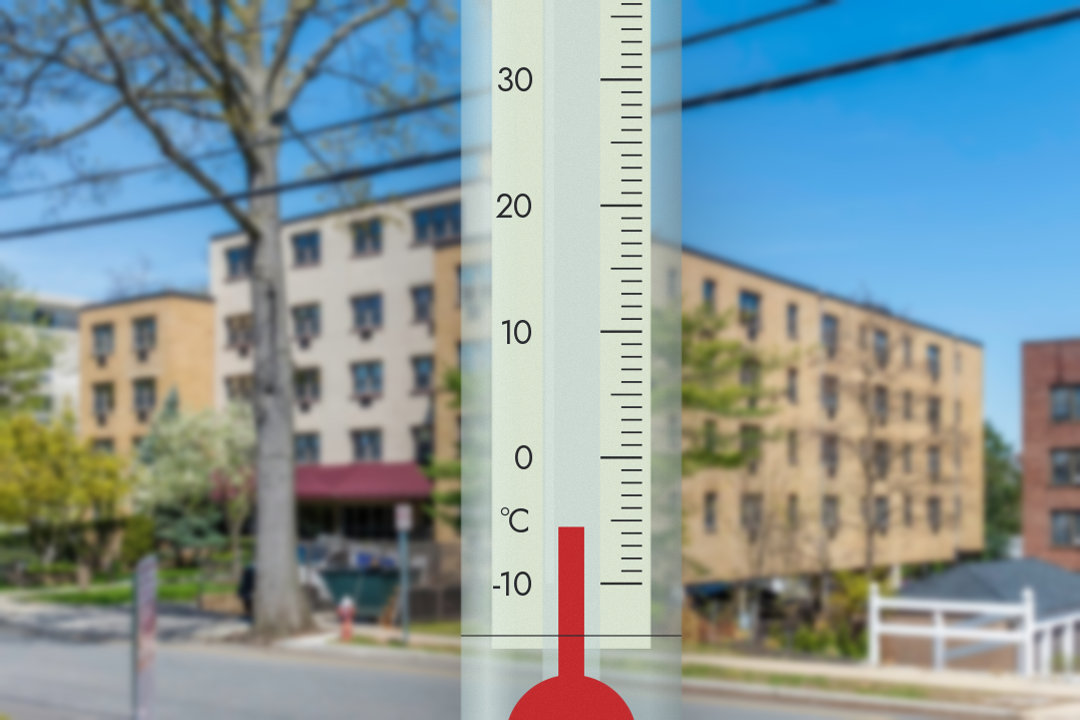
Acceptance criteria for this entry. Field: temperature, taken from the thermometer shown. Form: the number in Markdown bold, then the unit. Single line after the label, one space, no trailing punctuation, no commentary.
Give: **-5.5** °C
